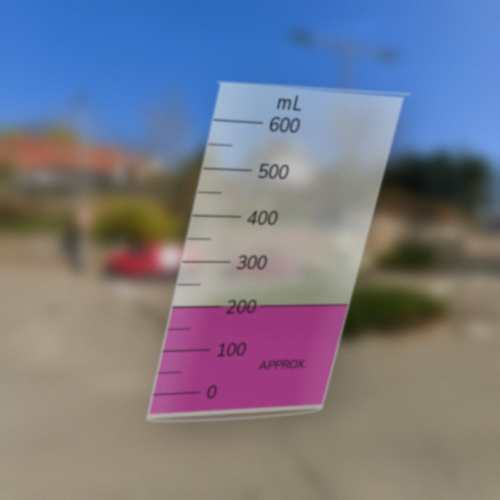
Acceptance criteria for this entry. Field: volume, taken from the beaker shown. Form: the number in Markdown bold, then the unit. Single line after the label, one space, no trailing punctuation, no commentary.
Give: **200** mL
